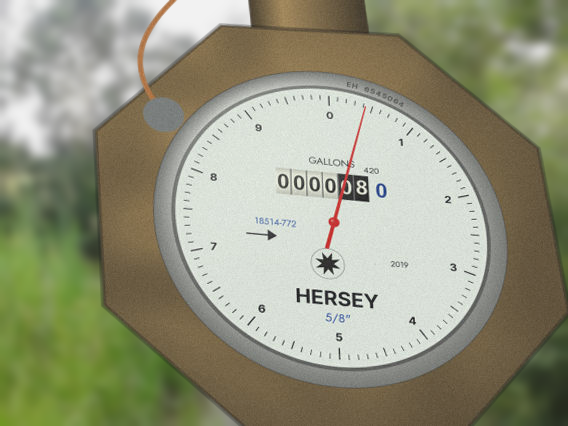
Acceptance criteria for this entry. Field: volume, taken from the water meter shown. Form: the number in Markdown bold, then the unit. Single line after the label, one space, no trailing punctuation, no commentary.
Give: **80.4** gal
